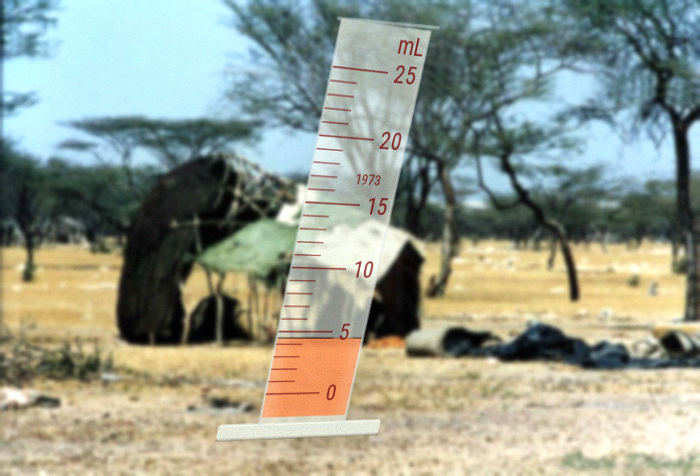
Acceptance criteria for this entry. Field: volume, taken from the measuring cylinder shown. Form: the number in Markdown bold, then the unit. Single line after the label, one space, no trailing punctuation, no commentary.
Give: **4.5** mL
